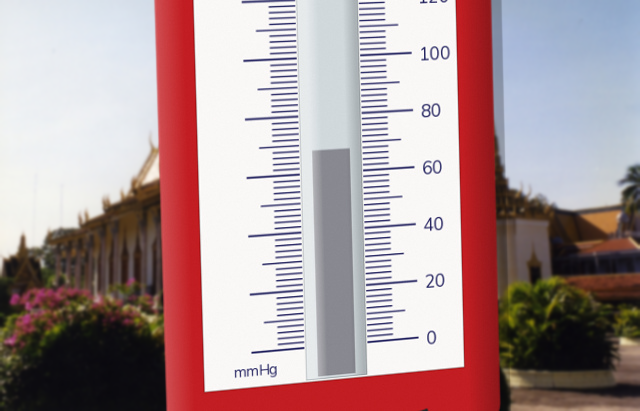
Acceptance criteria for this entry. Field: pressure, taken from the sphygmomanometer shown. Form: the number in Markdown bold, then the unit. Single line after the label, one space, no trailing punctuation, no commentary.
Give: **68** mmHg
